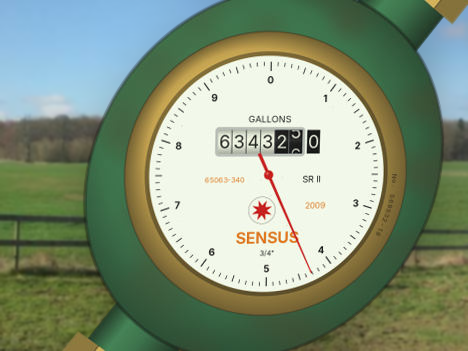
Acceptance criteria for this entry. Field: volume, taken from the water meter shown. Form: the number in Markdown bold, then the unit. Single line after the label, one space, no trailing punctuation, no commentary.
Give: **6343254.3** gal
